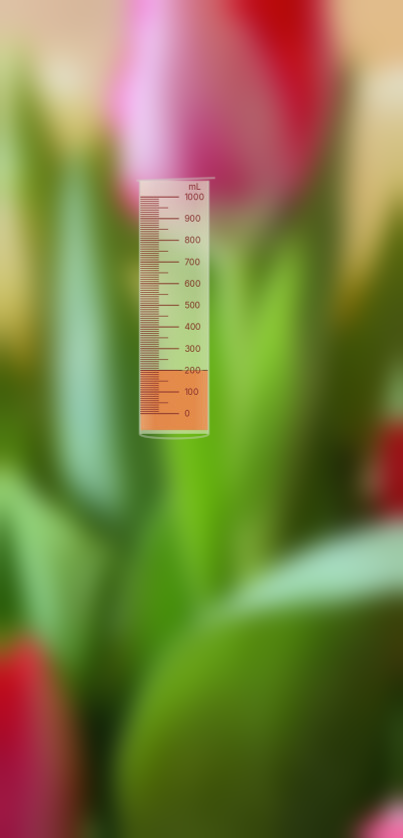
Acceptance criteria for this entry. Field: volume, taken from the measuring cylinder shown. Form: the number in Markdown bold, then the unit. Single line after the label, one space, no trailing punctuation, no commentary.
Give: **200** mL
